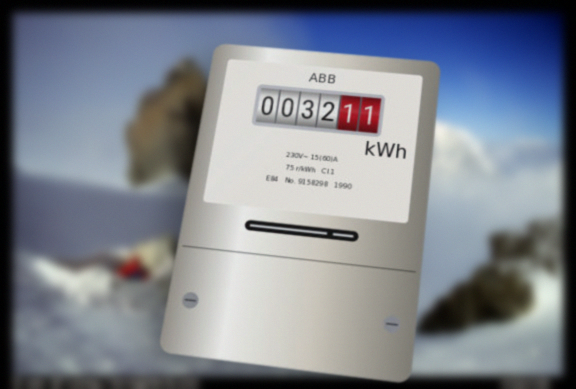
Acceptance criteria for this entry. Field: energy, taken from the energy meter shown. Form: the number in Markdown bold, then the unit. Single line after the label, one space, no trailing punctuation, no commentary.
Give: **32.11** kWh
